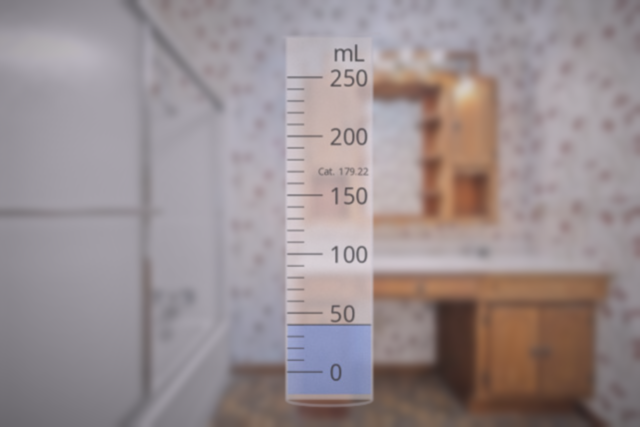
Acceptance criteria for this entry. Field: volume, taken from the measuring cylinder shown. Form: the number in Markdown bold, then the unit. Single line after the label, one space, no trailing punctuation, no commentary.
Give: **40** mL
